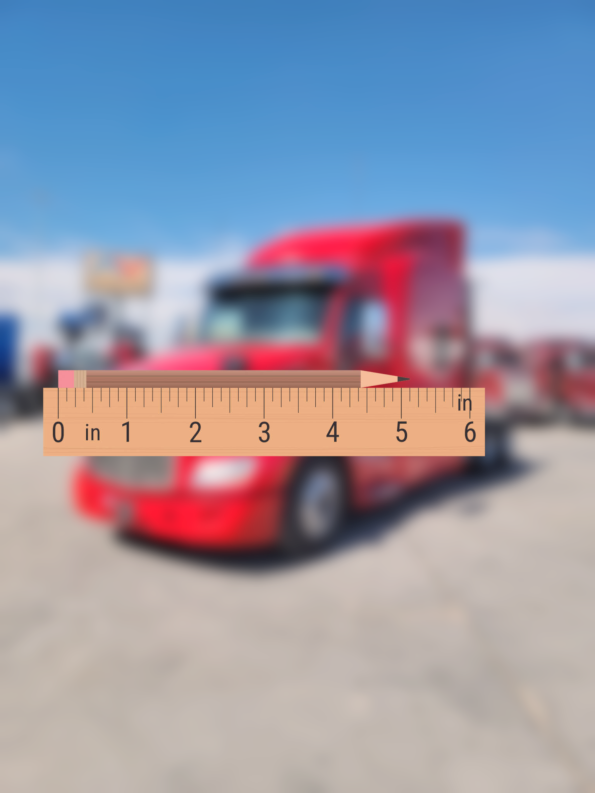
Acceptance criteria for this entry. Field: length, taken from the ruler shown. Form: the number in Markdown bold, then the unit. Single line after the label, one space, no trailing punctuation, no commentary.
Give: **5.125** in
